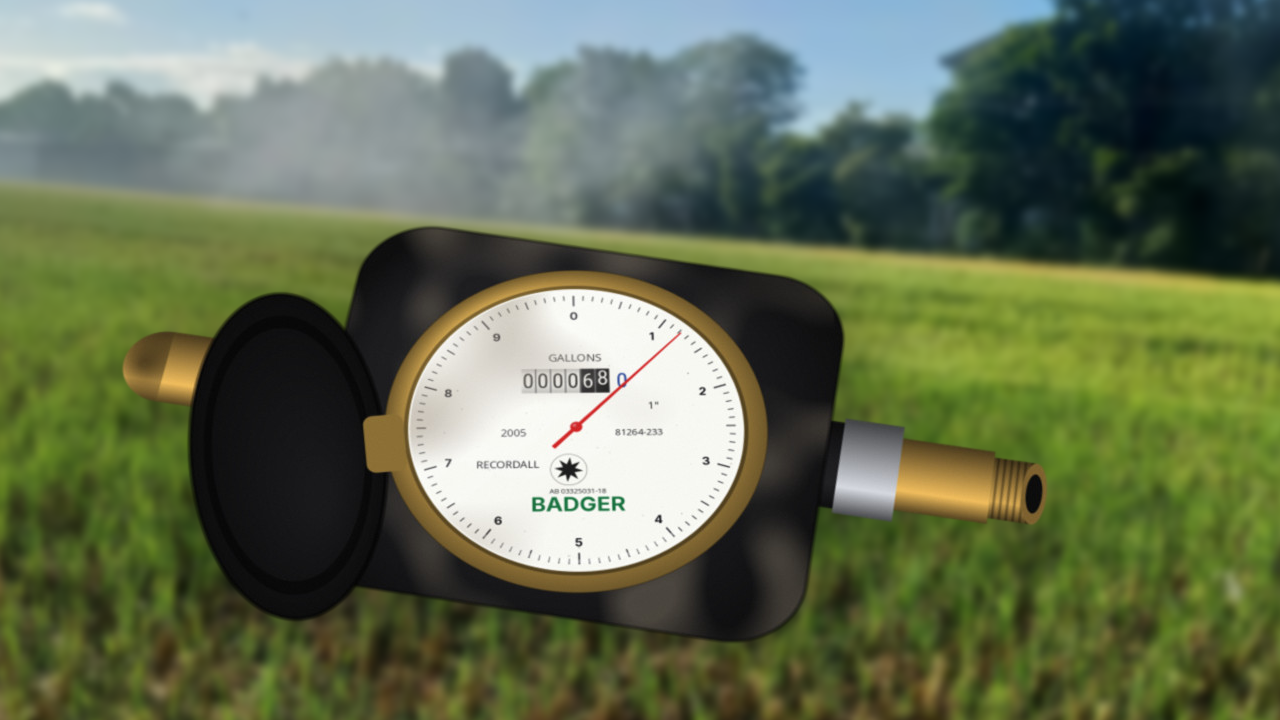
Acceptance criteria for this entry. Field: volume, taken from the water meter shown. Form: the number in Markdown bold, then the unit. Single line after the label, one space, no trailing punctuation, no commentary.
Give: **681.2** gal
